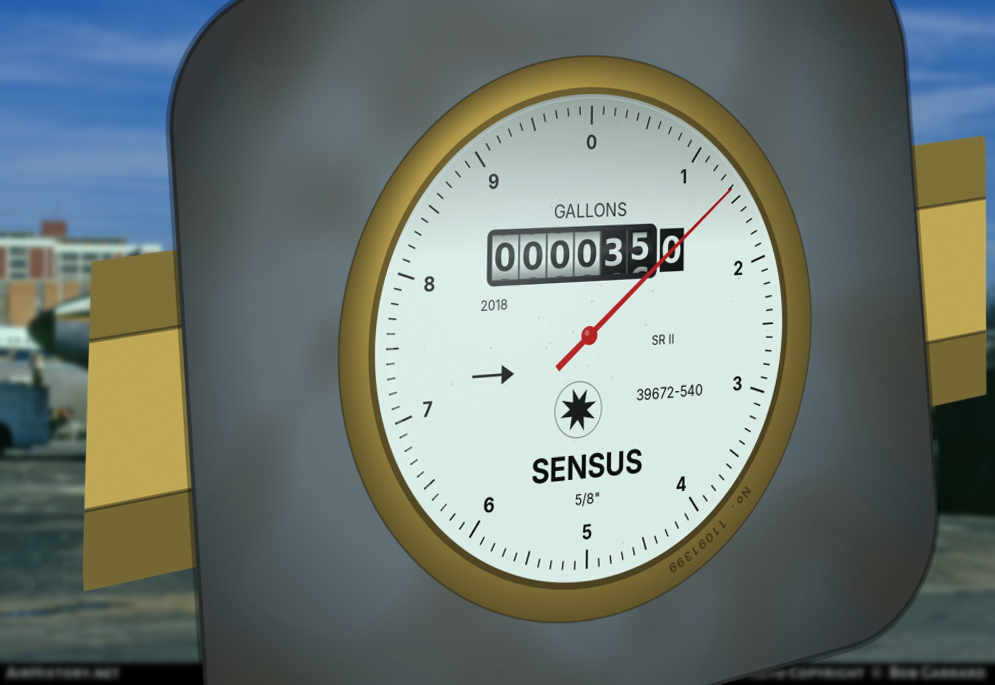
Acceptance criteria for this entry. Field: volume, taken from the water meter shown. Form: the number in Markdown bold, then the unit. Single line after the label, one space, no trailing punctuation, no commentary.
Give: **351.4** gal
